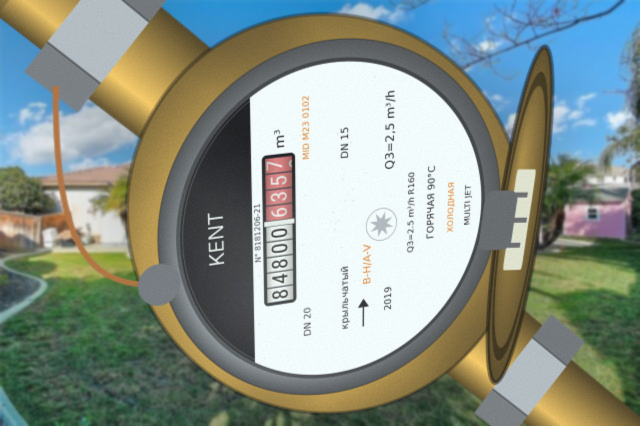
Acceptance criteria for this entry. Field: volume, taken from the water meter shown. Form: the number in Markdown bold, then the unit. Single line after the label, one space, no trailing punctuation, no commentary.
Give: **84800.6357** m³
